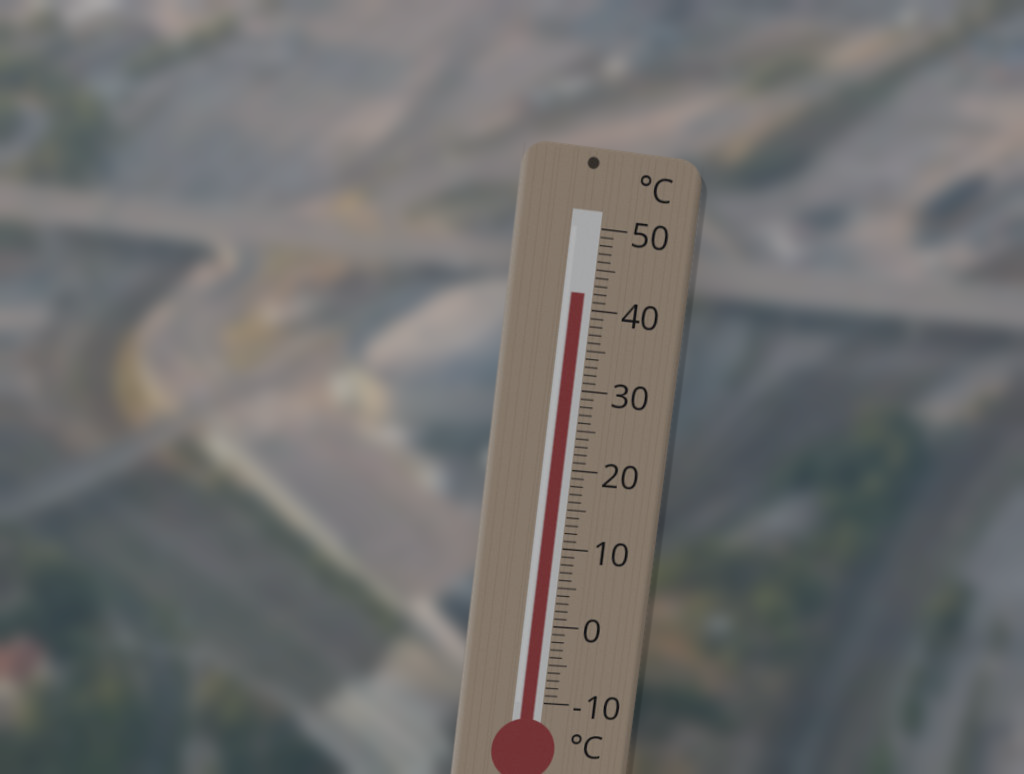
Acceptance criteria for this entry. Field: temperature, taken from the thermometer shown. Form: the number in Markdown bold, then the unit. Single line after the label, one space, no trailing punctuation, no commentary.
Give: **42** °C
